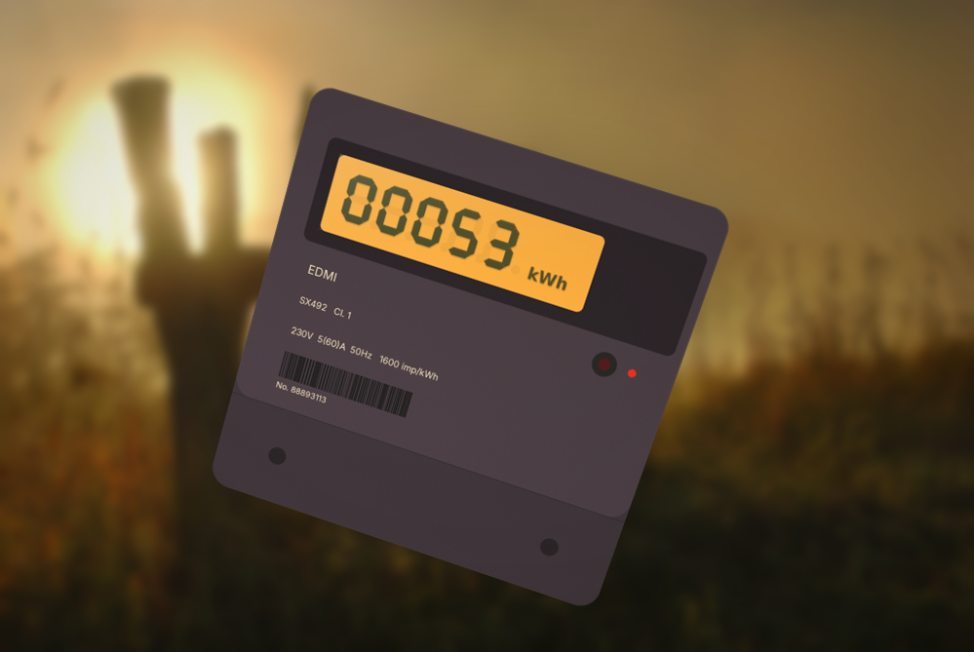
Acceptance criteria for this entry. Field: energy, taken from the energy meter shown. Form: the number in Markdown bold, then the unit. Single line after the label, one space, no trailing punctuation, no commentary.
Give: **53** kWh
